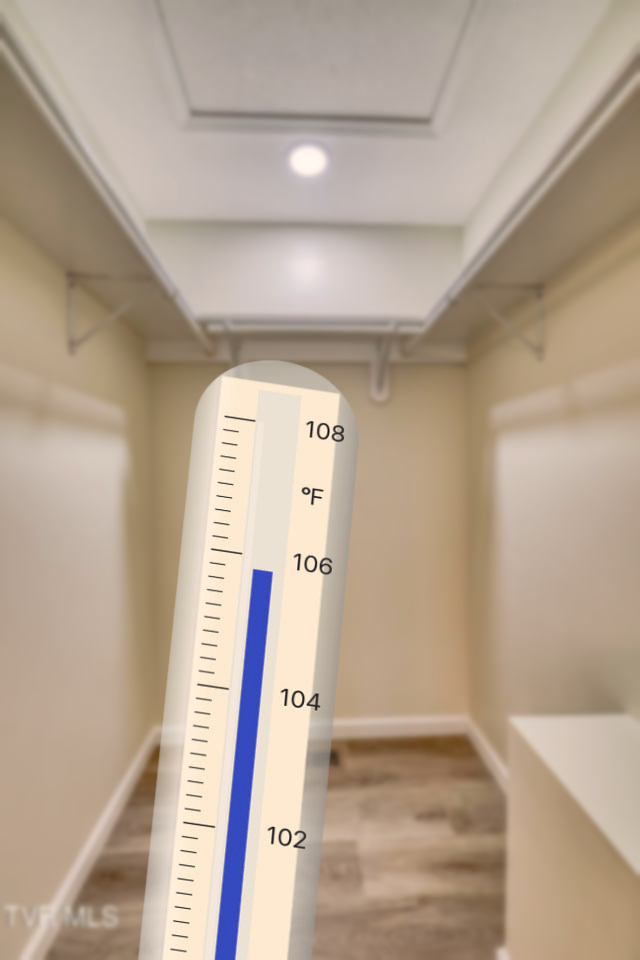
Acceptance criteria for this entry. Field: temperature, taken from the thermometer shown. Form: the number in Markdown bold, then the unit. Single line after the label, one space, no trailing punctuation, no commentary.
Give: **105.8** °F
